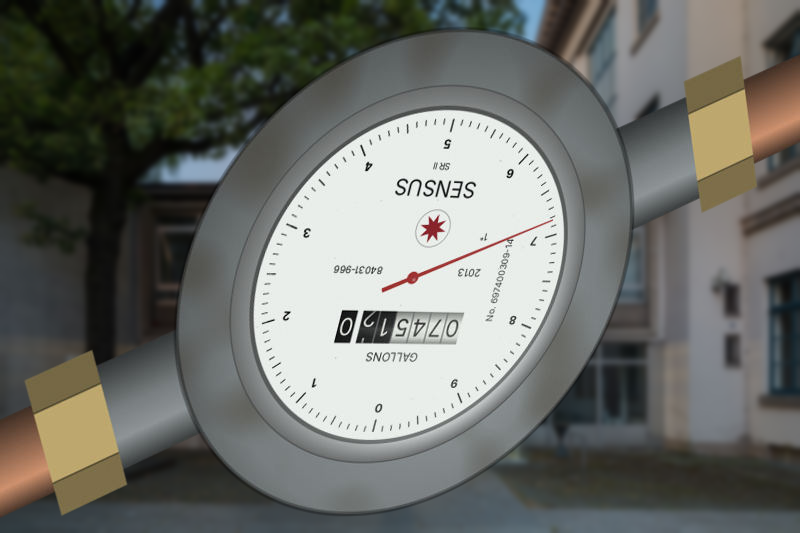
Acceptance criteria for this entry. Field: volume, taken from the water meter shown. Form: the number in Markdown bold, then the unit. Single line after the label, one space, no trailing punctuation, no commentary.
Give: **745116.8** gal
